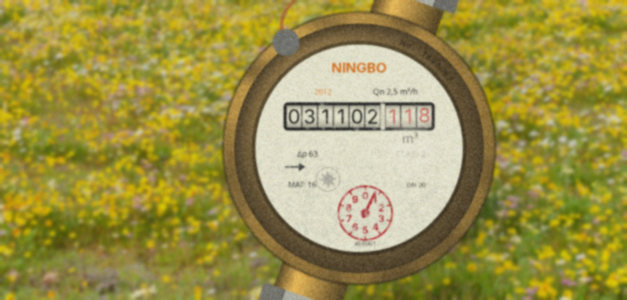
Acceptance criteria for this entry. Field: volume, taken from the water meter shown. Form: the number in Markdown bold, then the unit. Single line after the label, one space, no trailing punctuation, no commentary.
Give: **31102.1180** m³
